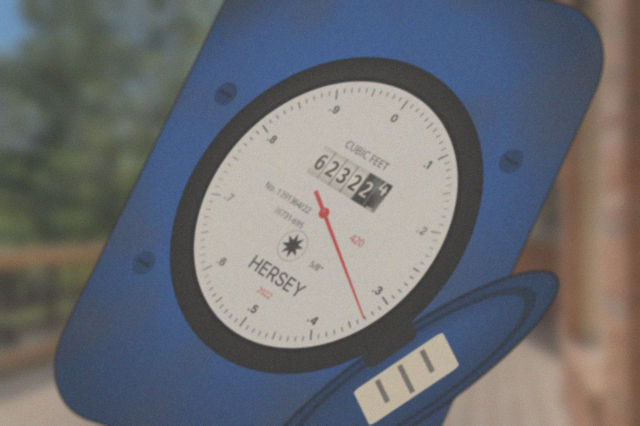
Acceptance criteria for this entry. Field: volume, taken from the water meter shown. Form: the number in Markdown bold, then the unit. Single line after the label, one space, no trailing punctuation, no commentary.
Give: **623224.33** ft³
